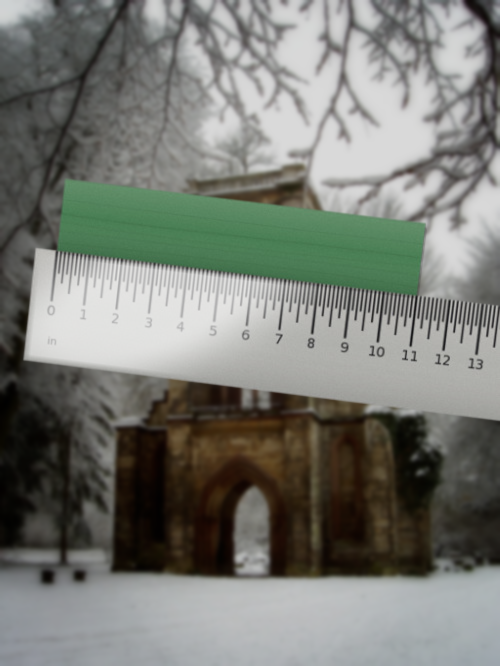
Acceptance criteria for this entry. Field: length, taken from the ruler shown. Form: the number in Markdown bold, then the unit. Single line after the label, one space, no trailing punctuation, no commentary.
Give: **11** in
